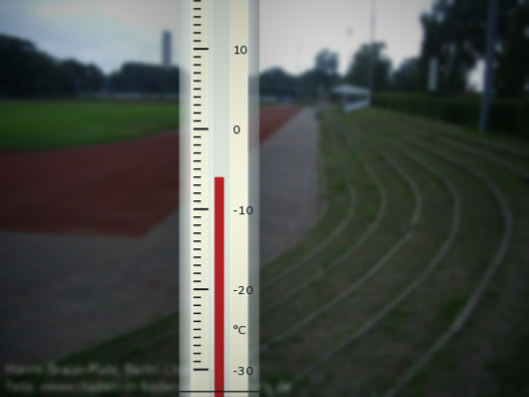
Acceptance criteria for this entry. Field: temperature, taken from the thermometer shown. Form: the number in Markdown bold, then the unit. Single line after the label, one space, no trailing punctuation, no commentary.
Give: **-6** °C
